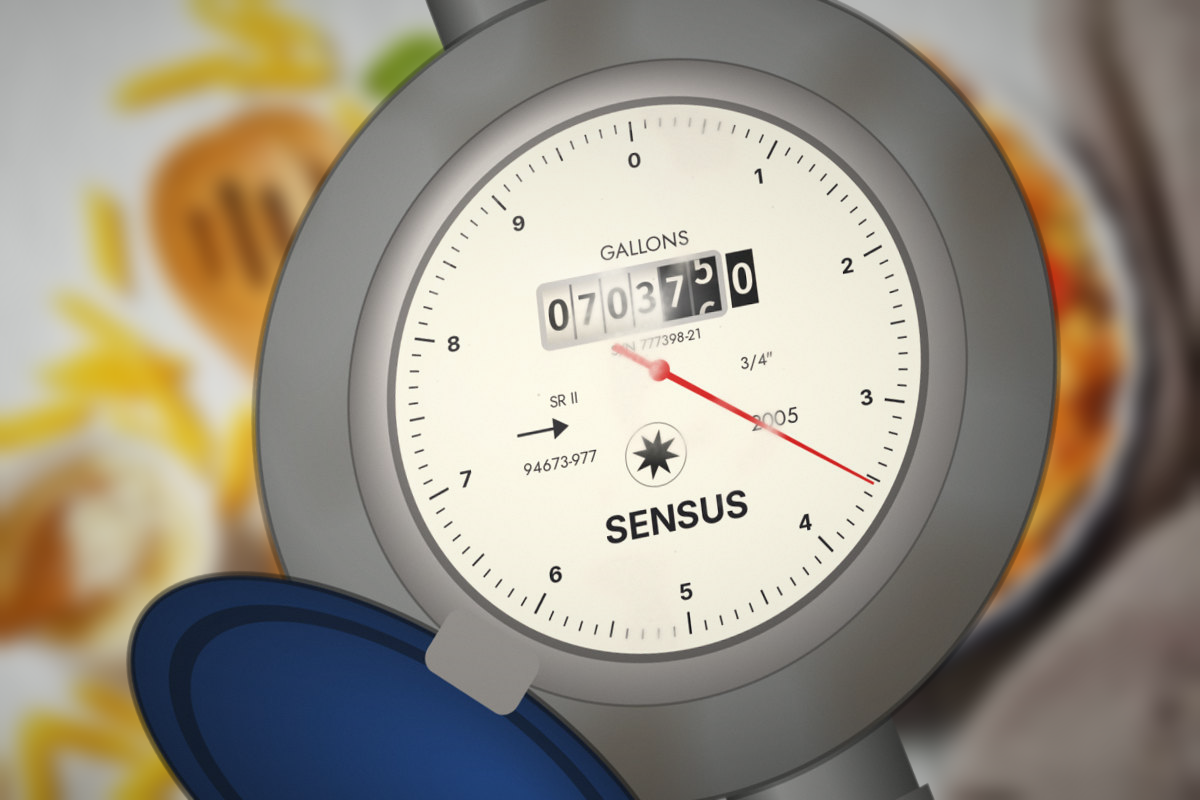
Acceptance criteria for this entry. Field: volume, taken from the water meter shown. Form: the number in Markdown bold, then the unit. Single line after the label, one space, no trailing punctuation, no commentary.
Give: **703753.5** gal
